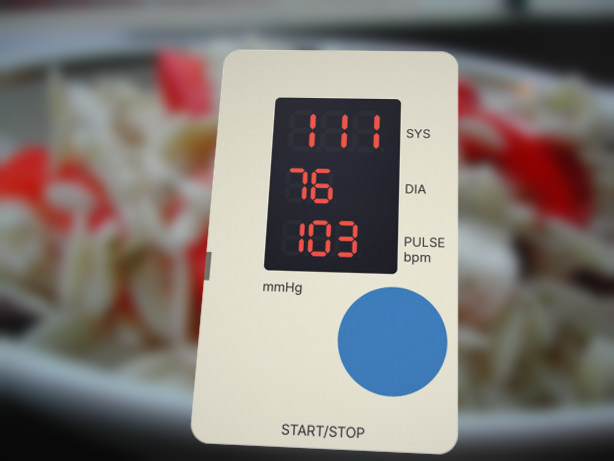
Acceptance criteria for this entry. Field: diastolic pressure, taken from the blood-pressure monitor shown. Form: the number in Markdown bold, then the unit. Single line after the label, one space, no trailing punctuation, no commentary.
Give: **76** mmHg
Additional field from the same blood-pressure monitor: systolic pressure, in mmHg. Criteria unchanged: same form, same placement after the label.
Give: **111** mmHg
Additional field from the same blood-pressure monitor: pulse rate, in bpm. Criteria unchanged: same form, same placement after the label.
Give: **103** bpm
